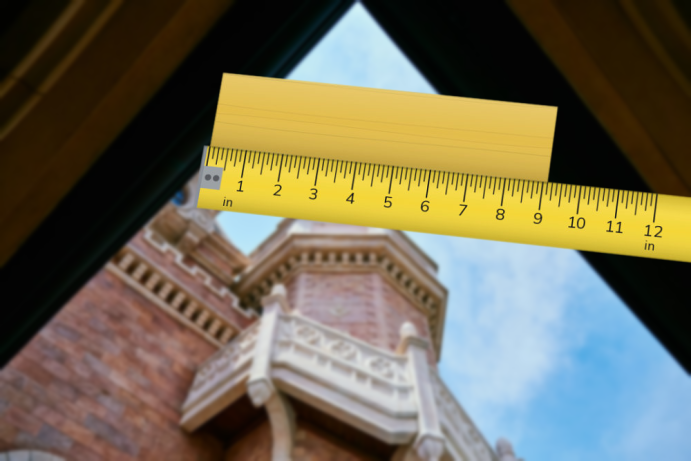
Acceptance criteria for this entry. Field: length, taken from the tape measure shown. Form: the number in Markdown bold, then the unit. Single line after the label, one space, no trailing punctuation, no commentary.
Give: **9.125** in
